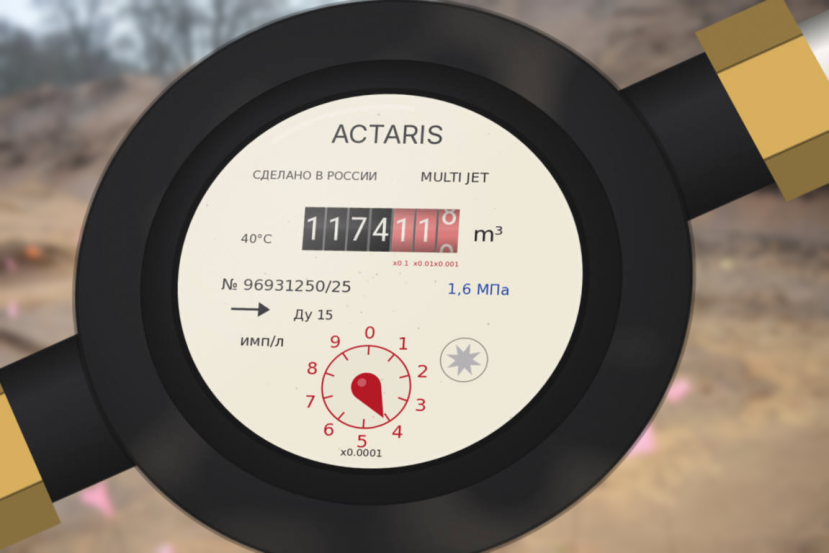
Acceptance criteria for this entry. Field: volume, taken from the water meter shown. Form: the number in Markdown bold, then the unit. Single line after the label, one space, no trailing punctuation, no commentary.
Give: **1174.1184** m³
